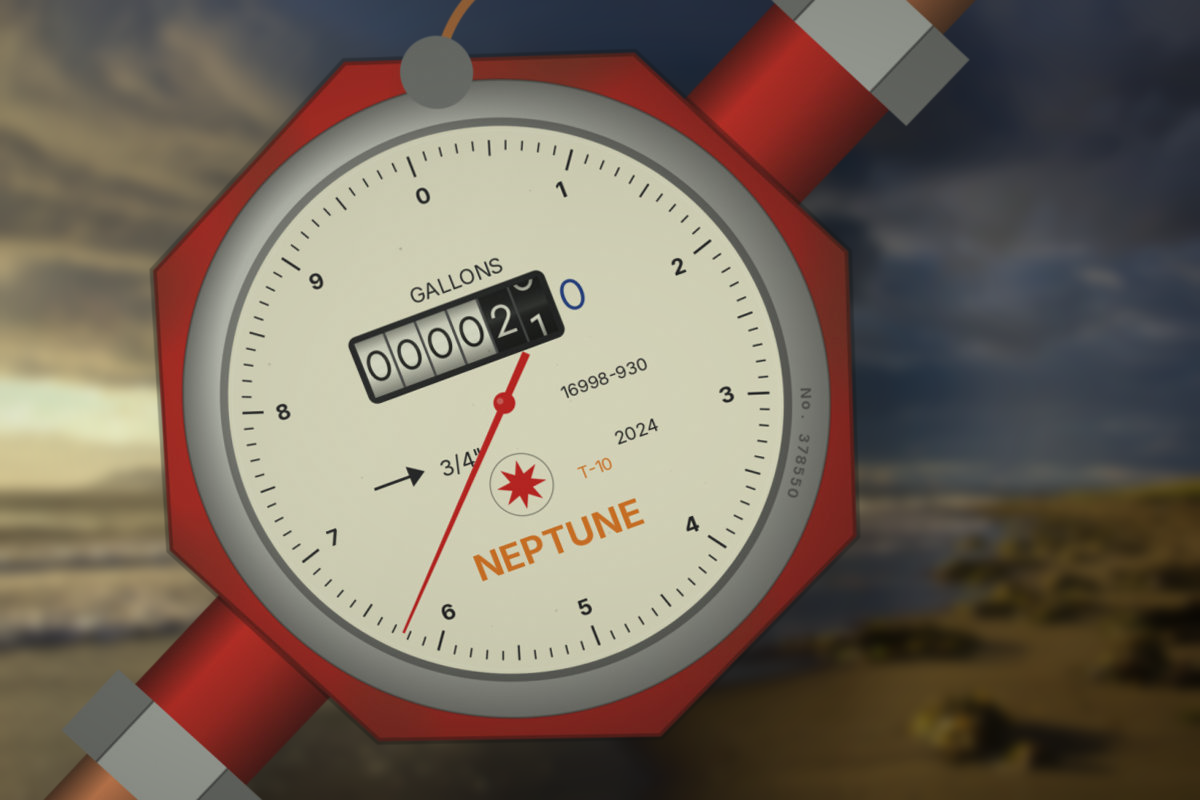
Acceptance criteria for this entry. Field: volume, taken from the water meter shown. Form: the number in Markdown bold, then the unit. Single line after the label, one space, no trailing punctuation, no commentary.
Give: **206.2** gal
